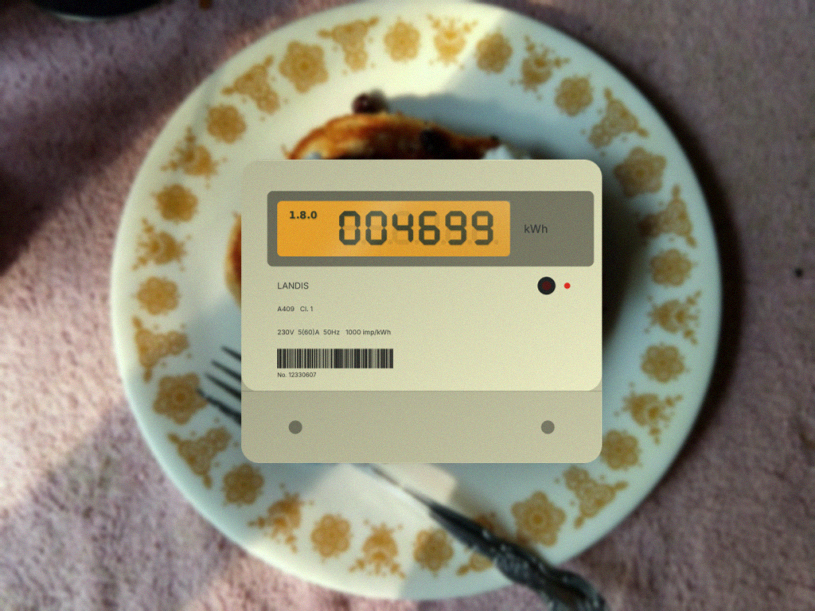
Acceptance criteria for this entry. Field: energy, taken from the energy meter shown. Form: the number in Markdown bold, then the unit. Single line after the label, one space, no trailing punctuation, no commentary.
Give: **4699** kWh
